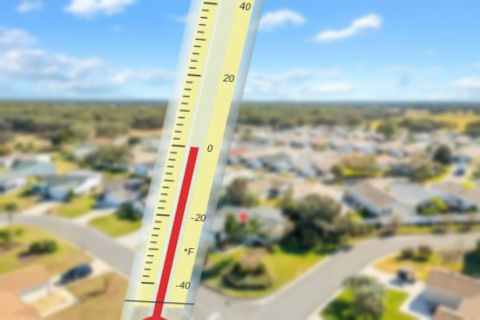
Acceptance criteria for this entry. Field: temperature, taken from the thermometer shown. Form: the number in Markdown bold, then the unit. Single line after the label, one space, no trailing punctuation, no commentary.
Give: **0** °F
